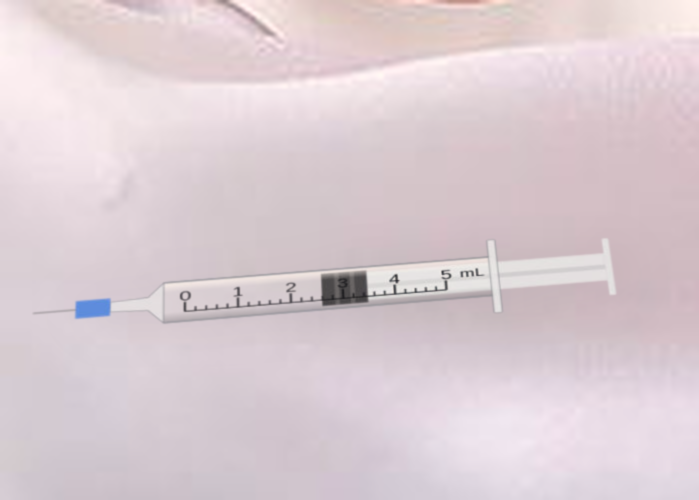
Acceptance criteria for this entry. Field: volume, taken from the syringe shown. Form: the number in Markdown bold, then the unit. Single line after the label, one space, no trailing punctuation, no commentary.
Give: **2.6** mL
